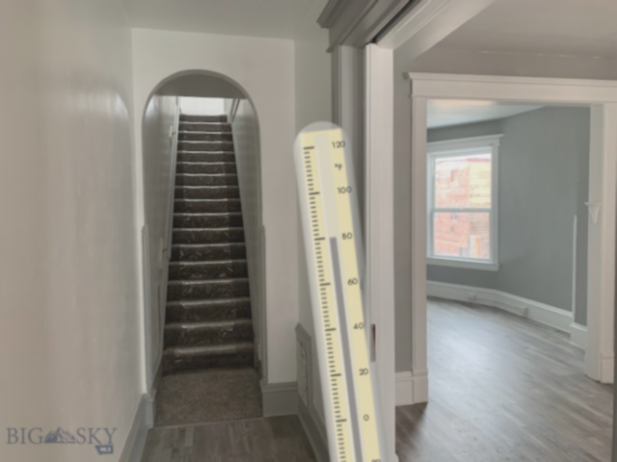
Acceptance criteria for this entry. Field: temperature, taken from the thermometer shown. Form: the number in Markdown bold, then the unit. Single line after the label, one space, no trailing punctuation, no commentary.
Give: **80** °F
